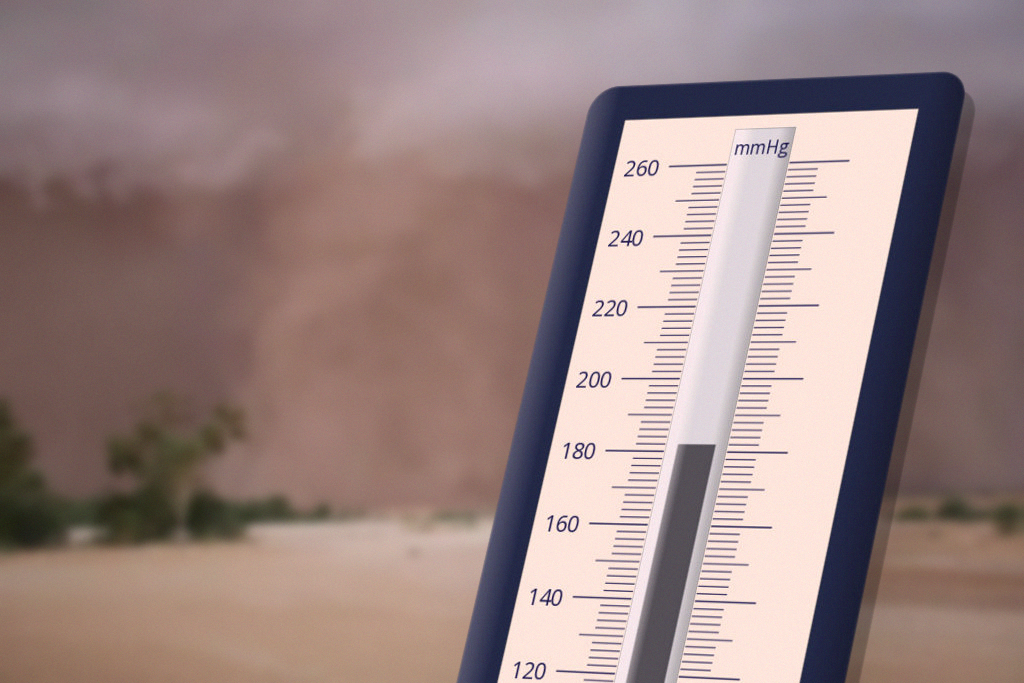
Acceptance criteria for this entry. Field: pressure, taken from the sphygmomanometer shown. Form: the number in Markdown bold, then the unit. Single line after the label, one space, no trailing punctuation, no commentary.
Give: **182** mmHg
